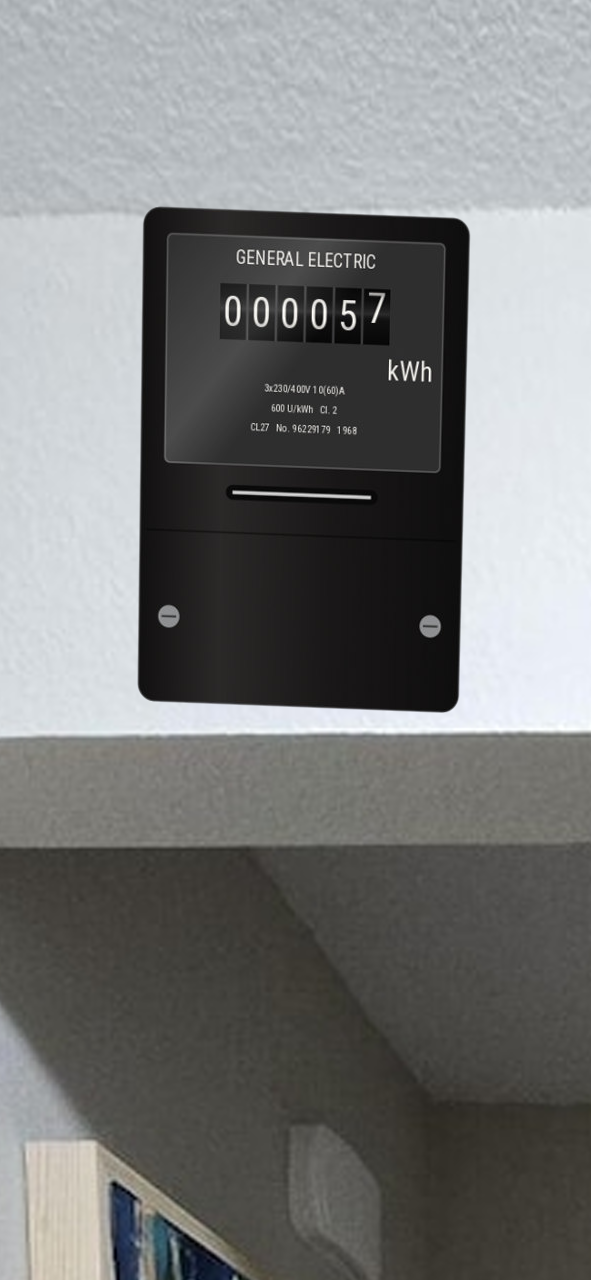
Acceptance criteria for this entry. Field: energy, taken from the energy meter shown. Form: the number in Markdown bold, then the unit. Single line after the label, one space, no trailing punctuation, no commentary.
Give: **57** kWh
